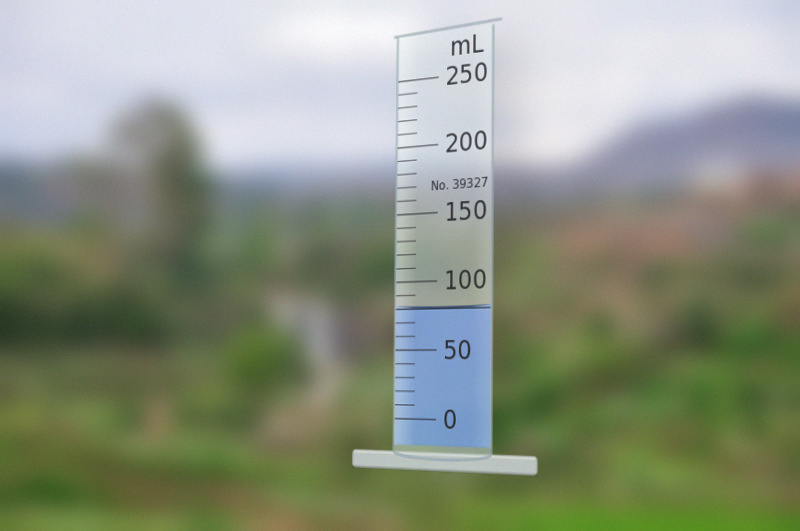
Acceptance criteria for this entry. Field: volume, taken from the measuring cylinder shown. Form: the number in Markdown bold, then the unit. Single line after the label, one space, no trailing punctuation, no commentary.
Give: **80** mL
